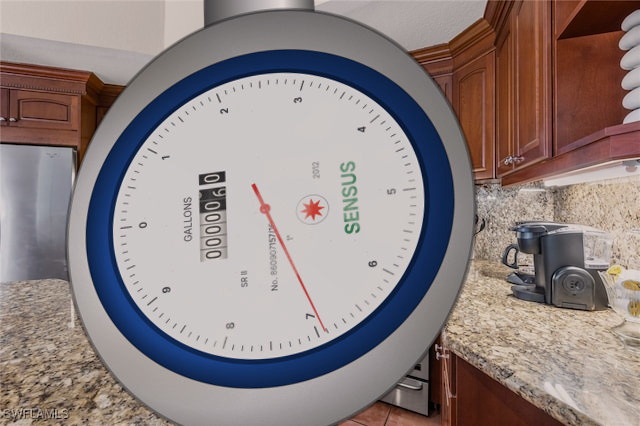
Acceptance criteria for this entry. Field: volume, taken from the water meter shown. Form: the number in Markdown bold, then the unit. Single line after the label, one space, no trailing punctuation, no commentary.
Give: **56.9** gal
